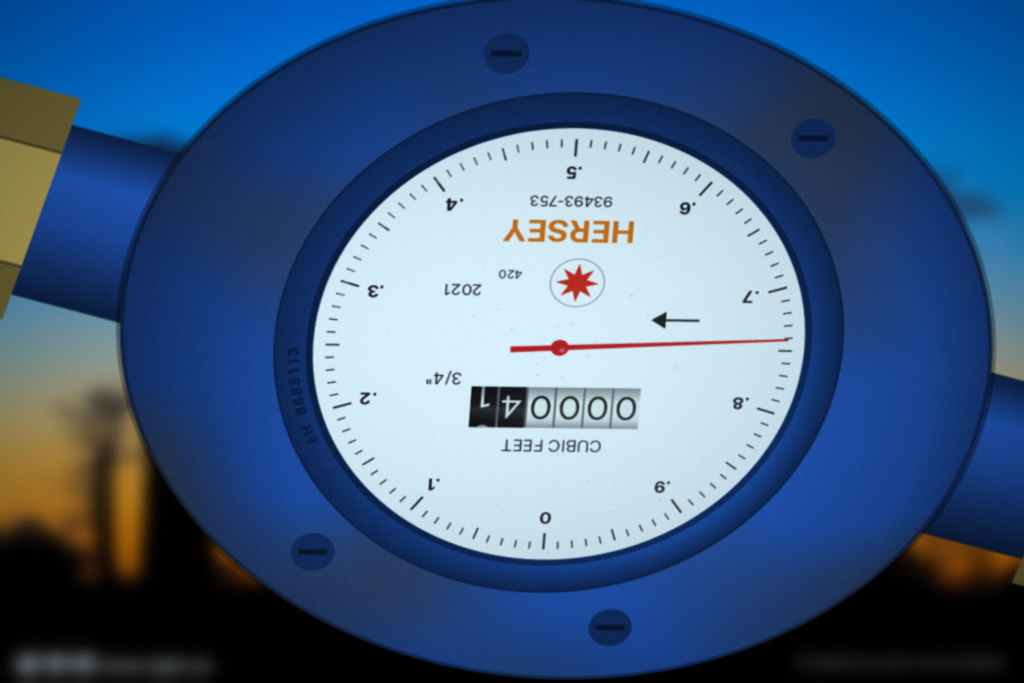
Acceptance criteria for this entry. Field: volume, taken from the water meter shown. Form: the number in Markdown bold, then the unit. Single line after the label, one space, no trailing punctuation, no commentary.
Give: **40.74** ft³
